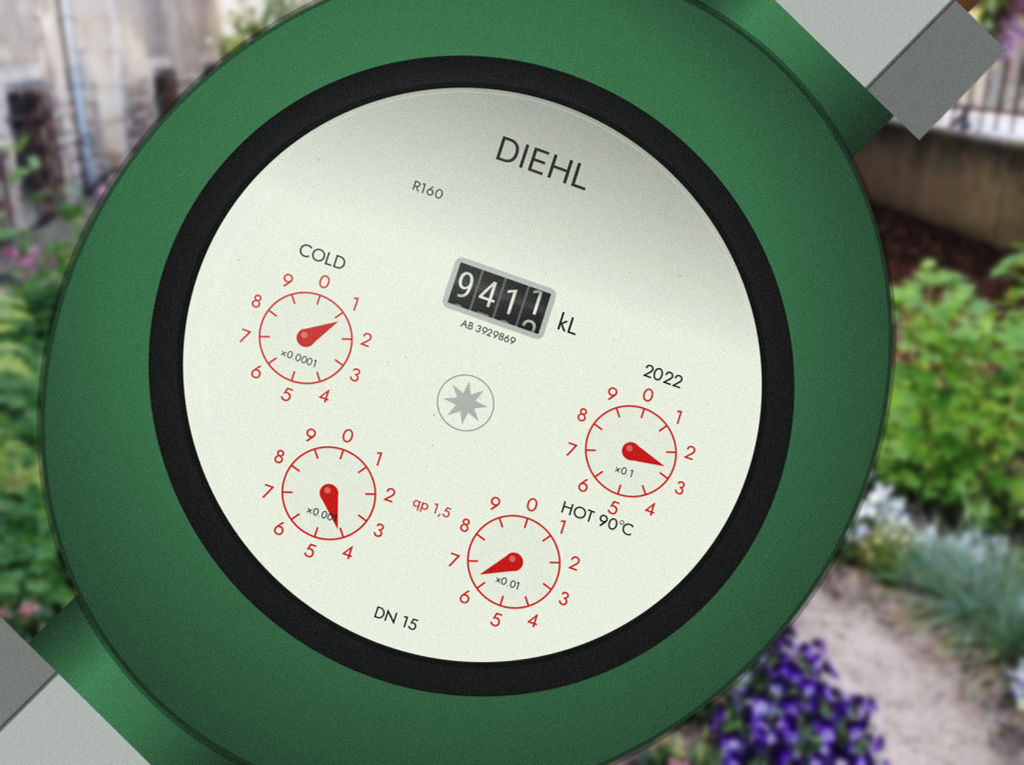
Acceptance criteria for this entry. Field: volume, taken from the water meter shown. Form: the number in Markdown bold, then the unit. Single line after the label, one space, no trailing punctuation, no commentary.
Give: **9411.2641** kL
